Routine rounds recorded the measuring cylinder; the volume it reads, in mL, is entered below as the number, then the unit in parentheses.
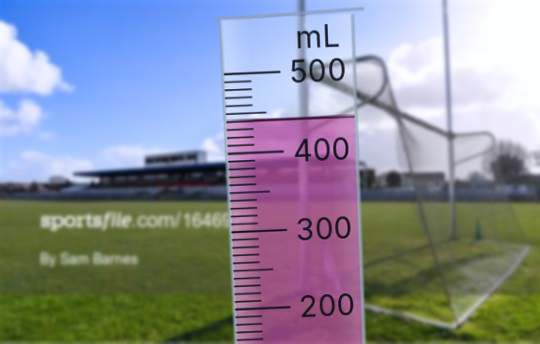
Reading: 440 (mL)
